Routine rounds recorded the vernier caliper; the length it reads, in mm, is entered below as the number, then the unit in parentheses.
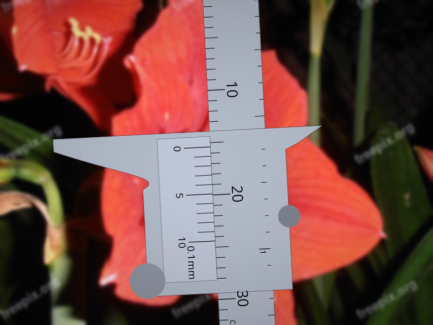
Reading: 15.4 (mm)
